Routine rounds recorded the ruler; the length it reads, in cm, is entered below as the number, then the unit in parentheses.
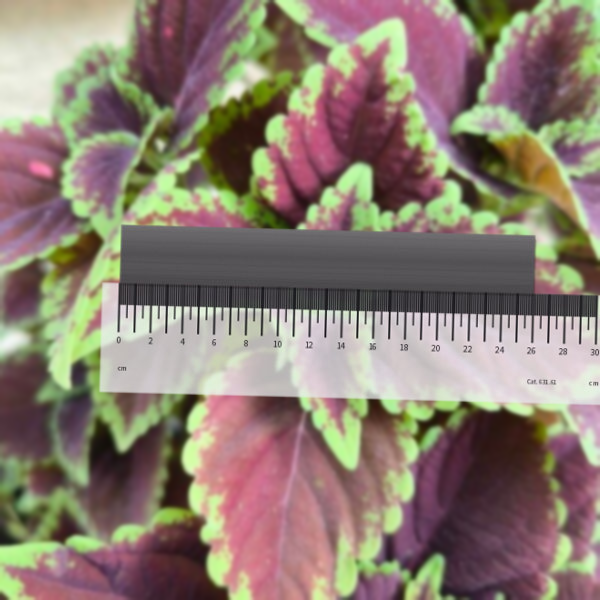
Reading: 26 (cm)
